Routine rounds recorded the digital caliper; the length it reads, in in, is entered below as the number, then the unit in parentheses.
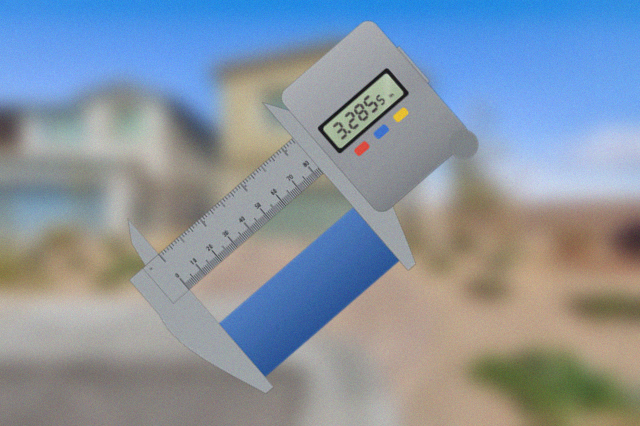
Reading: 3.2855 (in)
